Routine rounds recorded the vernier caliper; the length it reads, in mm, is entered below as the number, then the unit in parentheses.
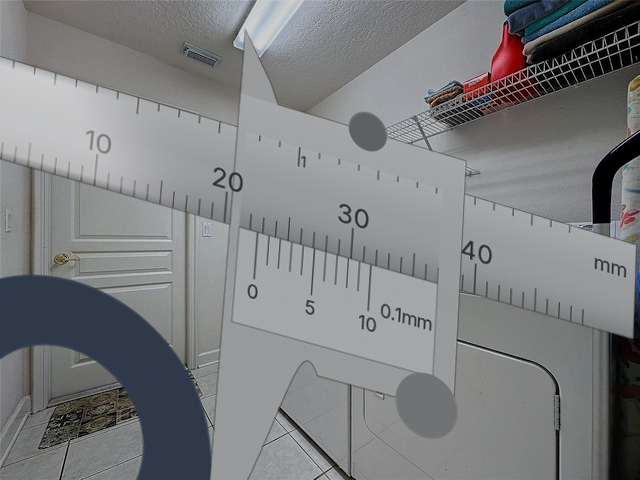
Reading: 22.6 (mm)
